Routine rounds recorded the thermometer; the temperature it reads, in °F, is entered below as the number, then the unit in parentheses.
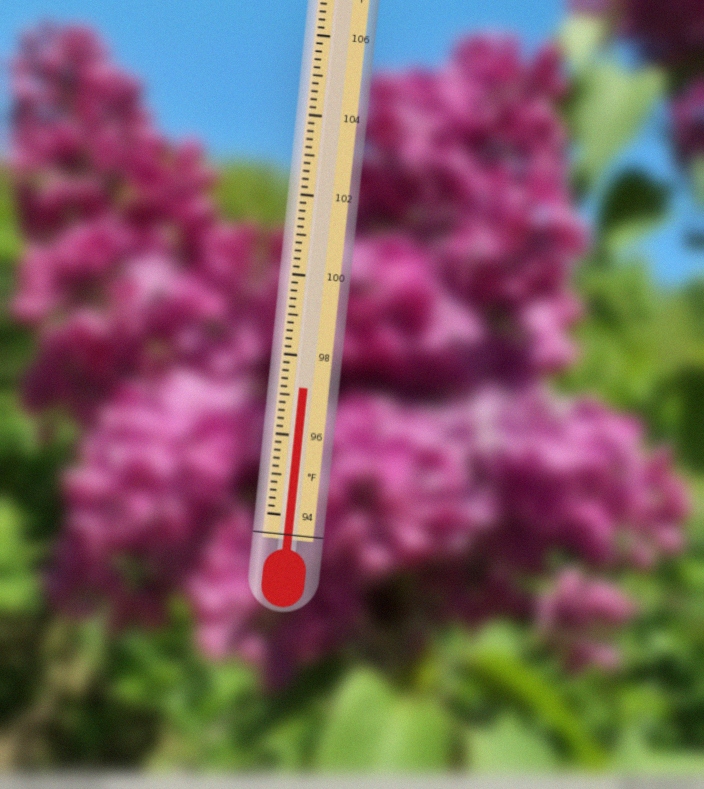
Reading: 97.2 (°F)
